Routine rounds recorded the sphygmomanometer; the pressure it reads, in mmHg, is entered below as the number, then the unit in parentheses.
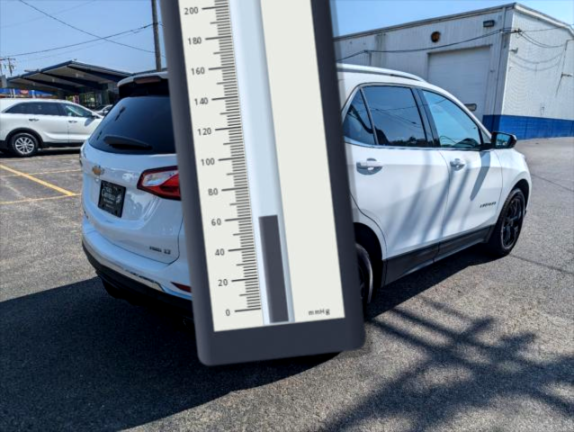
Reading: 60 (mmHg)
